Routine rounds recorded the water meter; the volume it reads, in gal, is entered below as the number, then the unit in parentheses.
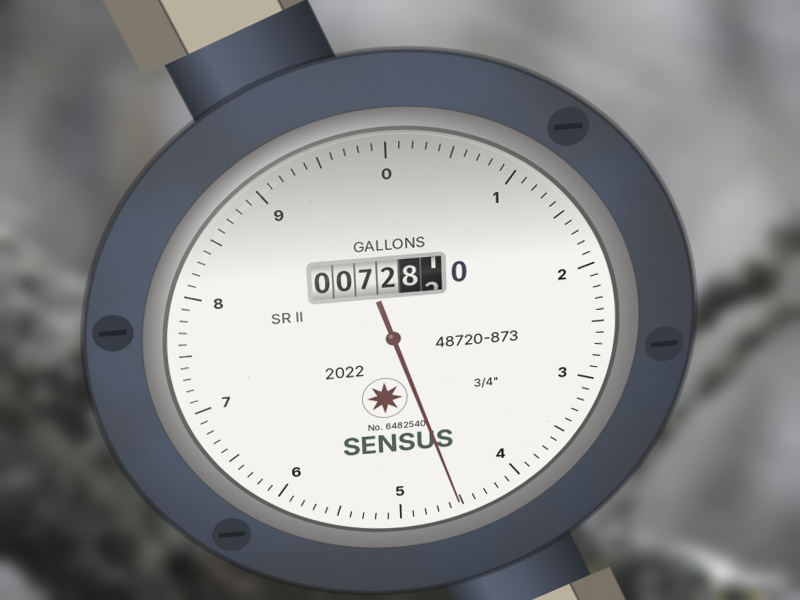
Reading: 72814.5 (gal)
